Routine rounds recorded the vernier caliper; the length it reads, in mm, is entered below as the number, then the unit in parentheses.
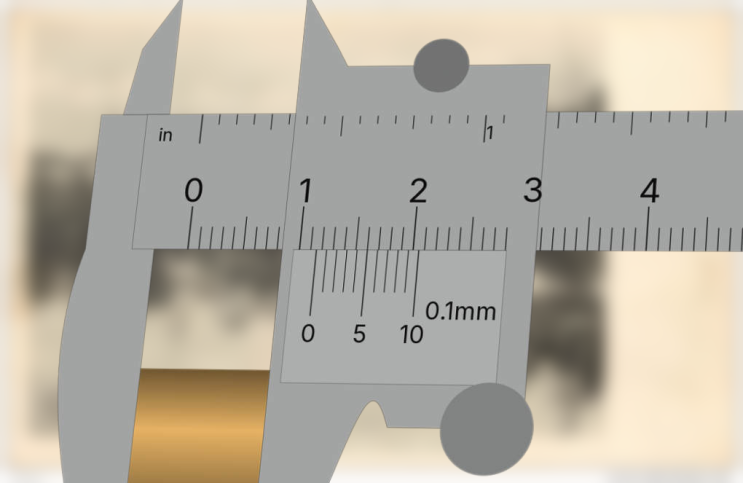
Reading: 11.5 (mm)
